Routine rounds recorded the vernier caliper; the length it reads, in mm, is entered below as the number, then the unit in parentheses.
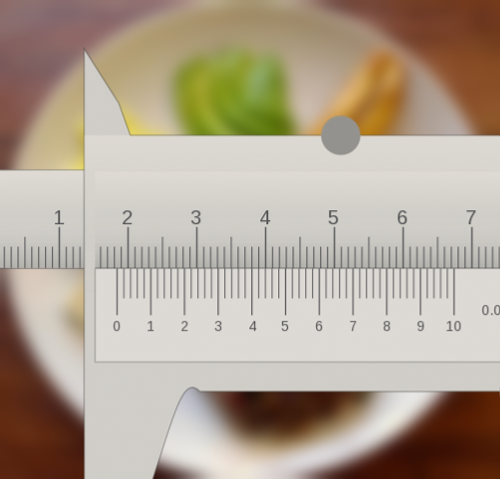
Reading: 18.4 (mm)
